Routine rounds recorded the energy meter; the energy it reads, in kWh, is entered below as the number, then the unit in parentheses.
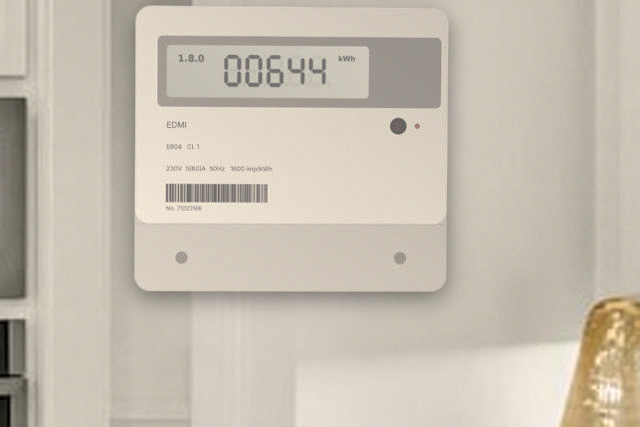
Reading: 644 (kWh)
